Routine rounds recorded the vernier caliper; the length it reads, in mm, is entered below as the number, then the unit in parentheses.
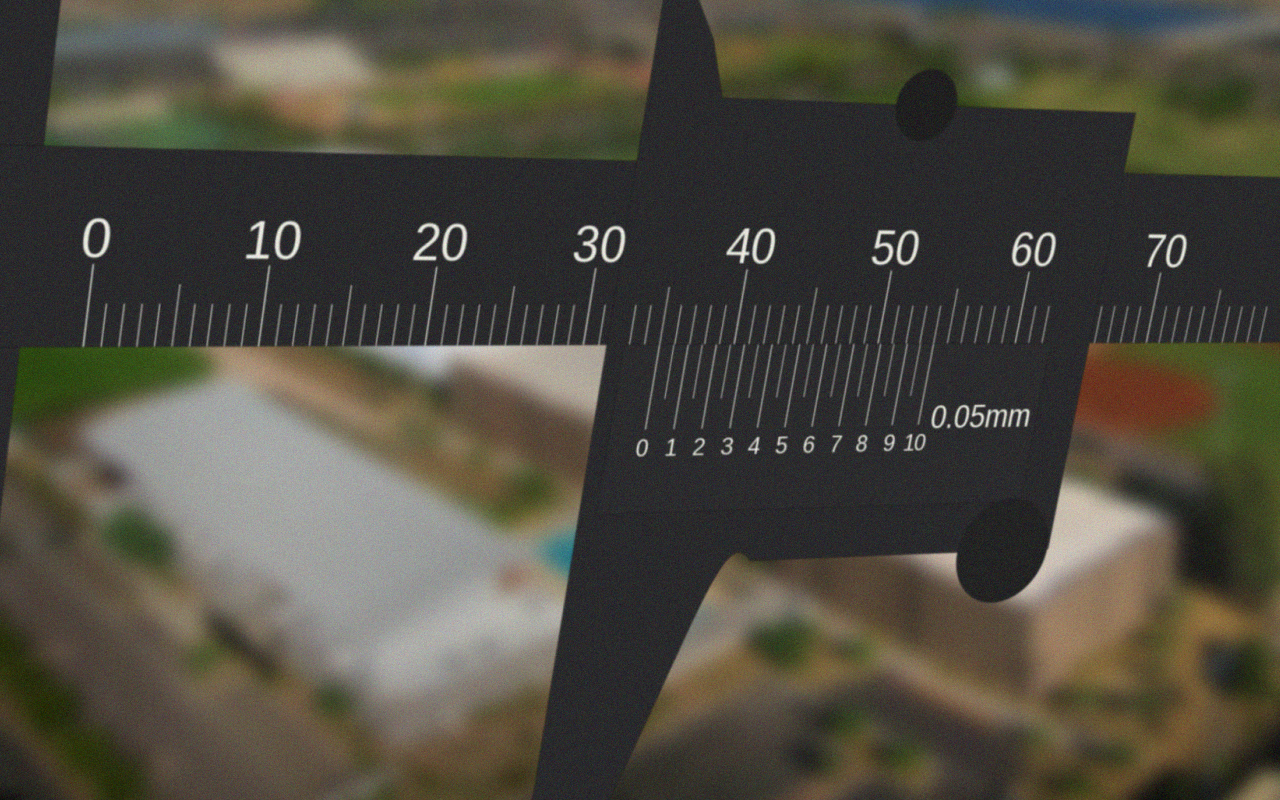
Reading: 35.0 (mm)
